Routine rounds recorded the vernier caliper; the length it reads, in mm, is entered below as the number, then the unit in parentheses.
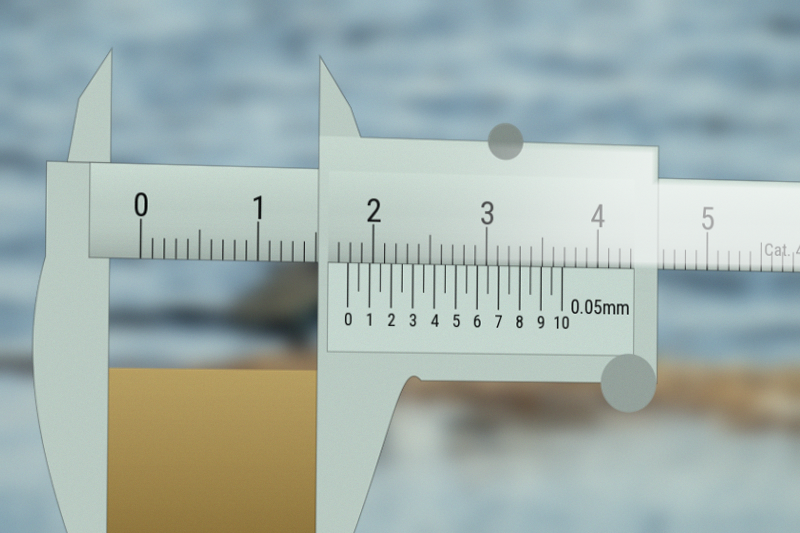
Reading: 17.8 (mm)
